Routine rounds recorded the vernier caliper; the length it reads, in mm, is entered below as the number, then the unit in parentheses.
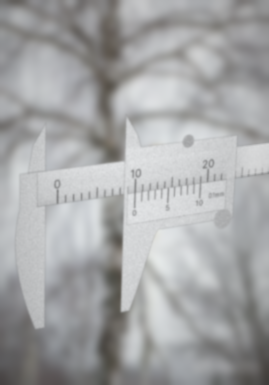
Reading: 10.0 (mm)
